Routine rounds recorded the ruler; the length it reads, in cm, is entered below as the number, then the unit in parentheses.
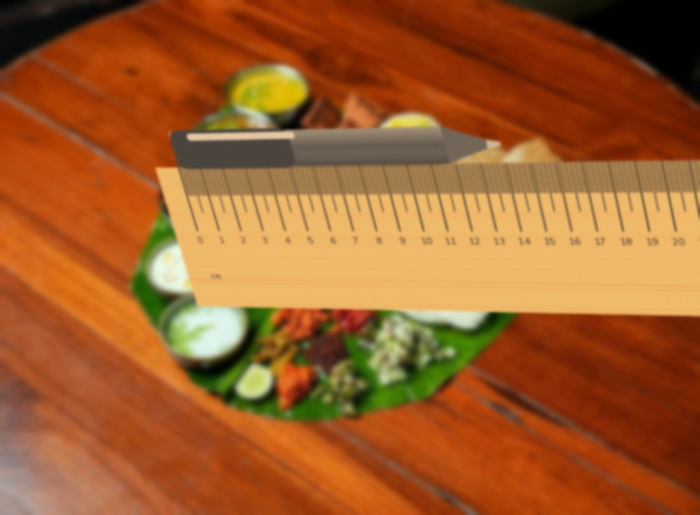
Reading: 14 (cm)
